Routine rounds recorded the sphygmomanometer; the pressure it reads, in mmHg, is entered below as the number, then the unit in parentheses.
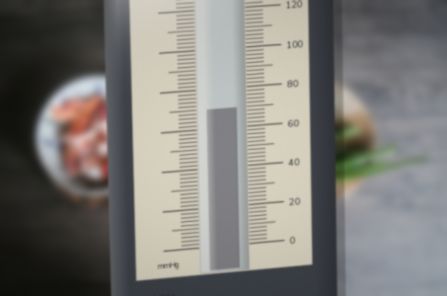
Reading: 70 (mmHg)
